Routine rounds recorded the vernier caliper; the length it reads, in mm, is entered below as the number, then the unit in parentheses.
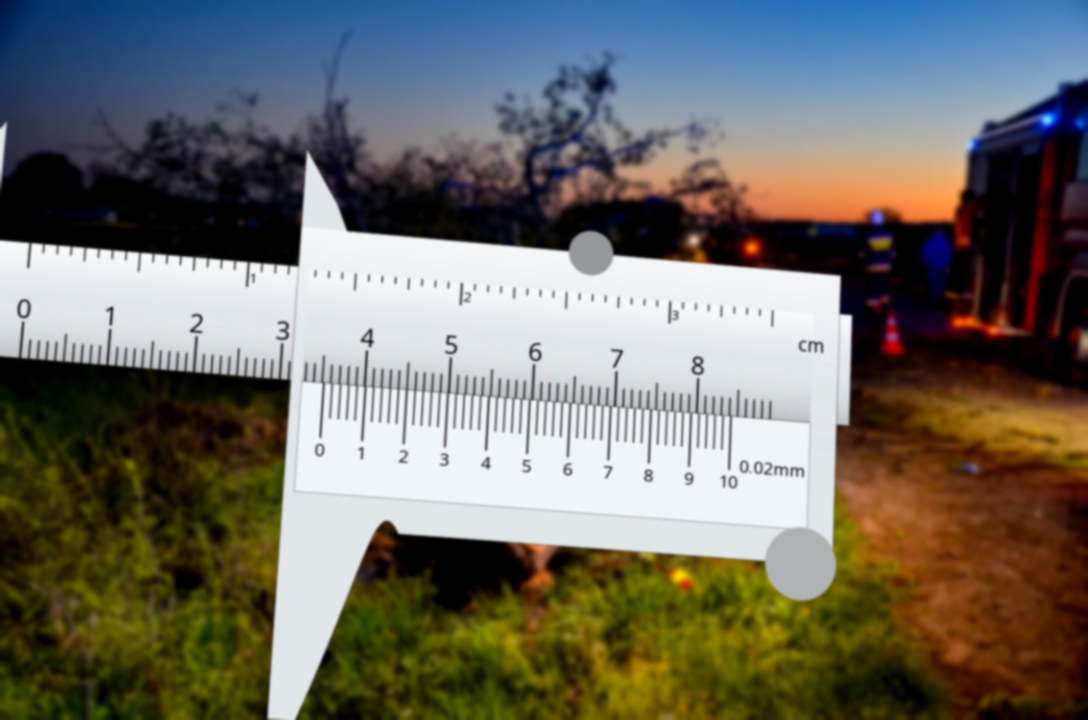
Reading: 35.2 (mm)
